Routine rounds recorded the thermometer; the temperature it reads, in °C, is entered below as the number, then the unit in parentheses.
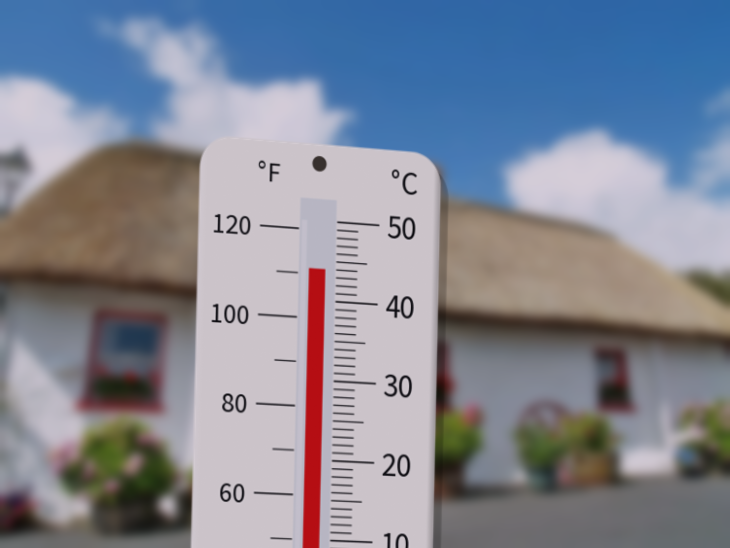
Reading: 44 (°C)
